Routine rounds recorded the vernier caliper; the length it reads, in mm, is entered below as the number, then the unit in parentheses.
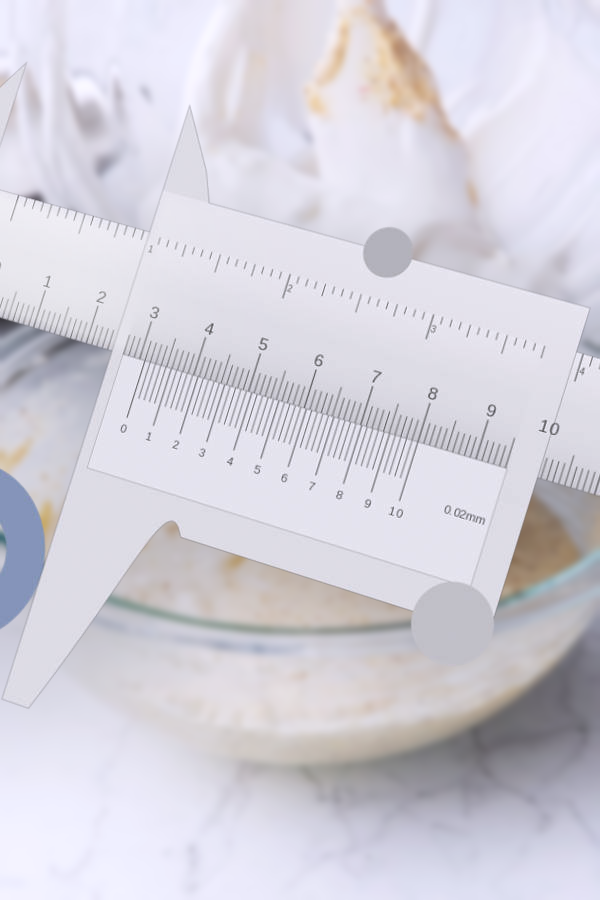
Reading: 31.0 (mm)
